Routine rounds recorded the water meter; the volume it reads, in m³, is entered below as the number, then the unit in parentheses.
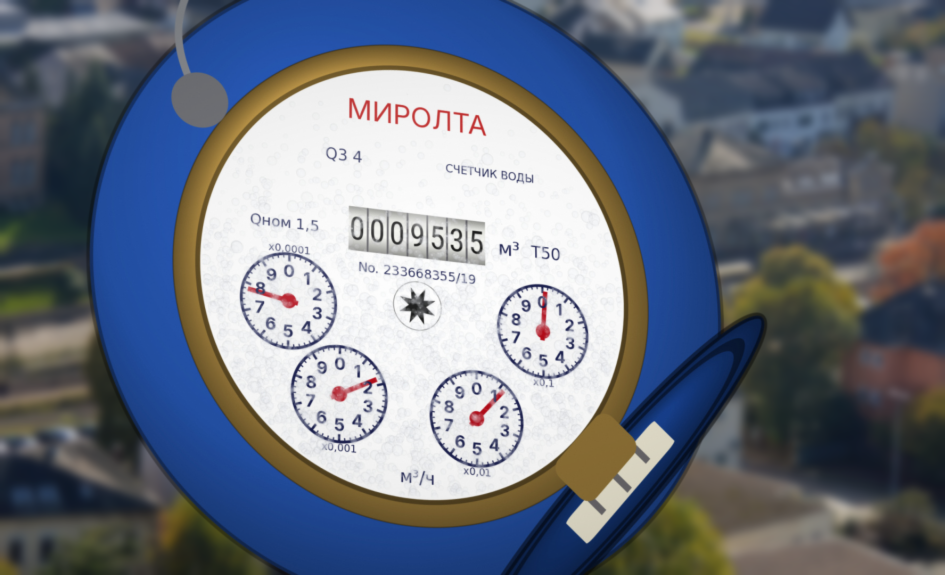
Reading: 9535.0117 (m³)
